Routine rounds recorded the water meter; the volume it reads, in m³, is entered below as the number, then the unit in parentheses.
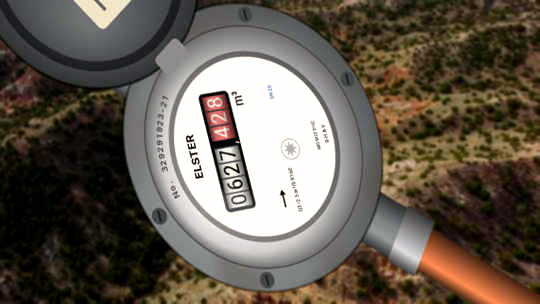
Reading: 627.428 (m³)
